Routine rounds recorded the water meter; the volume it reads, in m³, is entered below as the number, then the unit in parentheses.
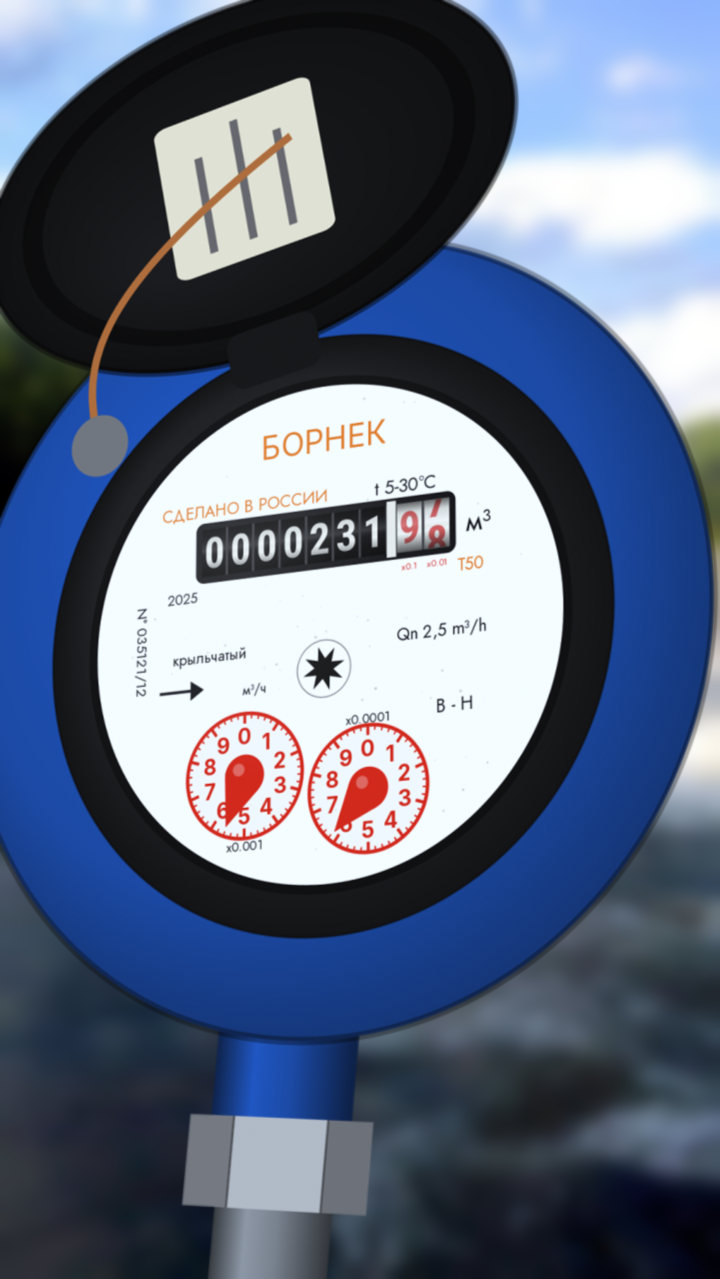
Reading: 231.9756 (m³)
